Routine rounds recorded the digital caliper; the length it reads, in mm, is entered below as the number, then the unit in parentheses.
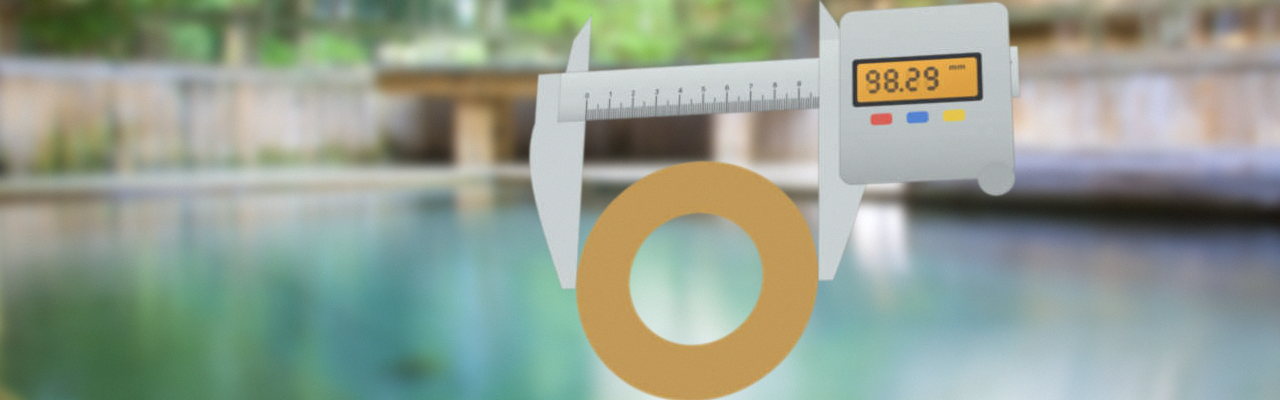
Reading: 98.29 (mm)
